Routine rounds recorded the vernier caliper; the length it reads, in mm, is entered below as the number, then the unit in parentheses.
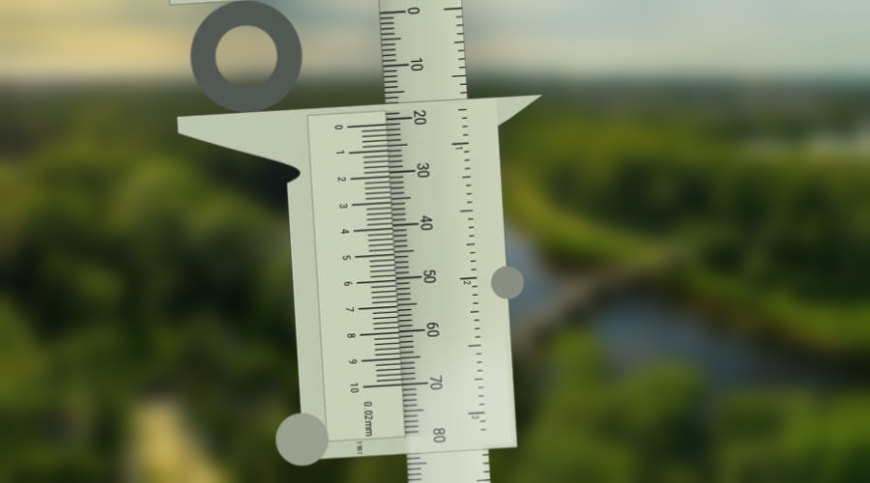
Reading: 21.0 (mm)
